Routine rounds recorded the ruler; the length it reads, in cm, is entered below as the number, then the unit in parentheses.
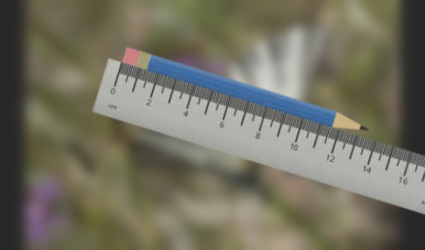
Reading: 13.5 (cm)
